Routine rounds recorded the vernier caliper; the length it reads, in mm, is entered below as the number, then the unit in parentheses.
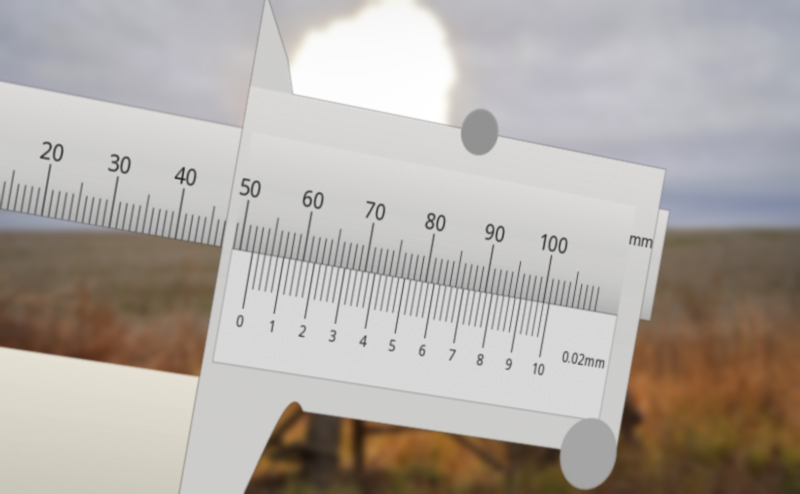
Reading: 52.0 (mm)
